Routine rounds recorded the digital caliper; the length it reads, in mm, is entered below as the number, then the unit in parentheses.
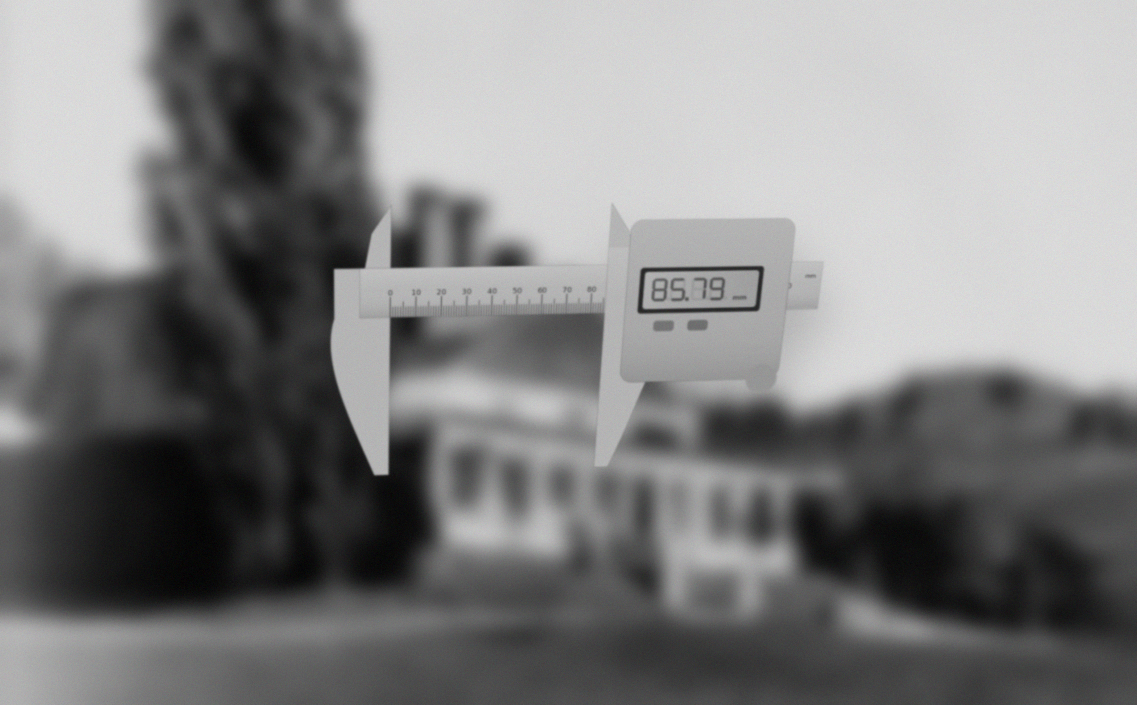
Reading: 85.79 (mm)
